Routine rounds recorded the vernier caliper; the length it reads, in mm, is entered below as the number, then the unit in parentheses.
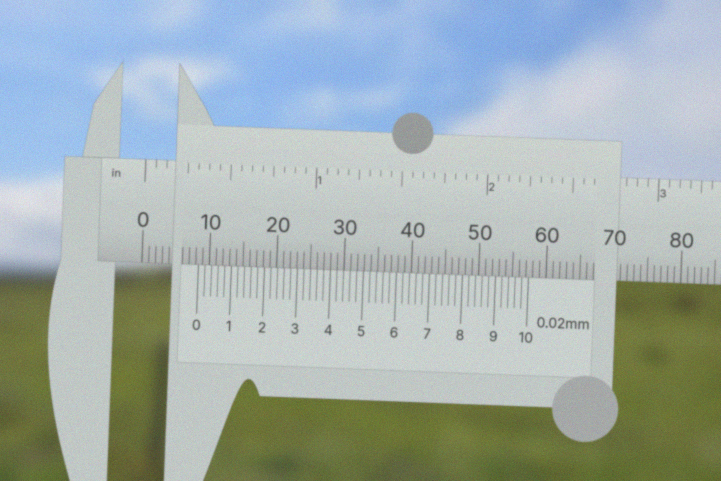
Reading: 8.4 (mm)
